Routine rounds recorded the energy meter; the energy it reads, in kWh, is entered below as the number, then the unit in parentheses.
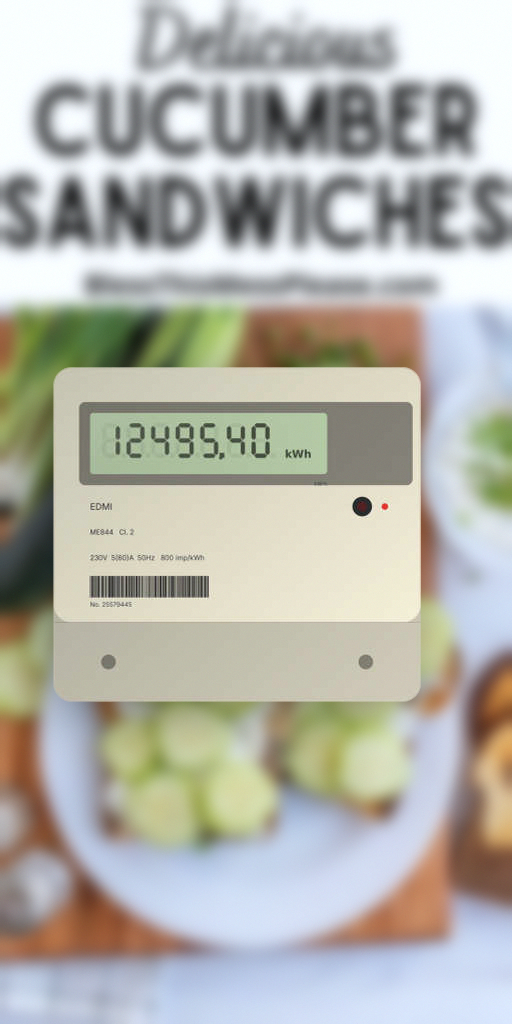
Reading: 12495.40 (kWh)
